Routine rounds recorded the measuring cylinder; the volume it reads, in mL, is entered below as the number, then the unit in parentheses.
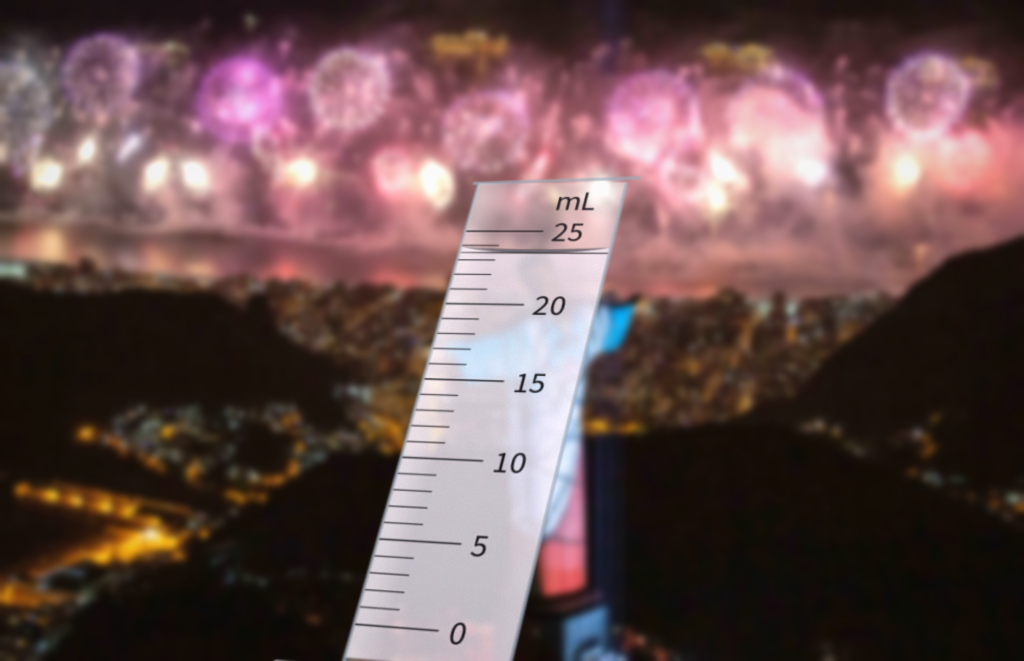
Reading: 23.5 (mL)
